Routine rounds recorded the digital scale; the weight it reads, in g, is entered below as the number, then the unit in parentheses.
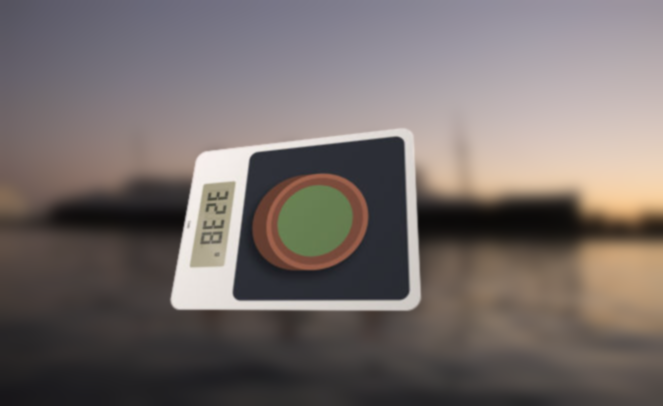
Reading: 3238 (g)
